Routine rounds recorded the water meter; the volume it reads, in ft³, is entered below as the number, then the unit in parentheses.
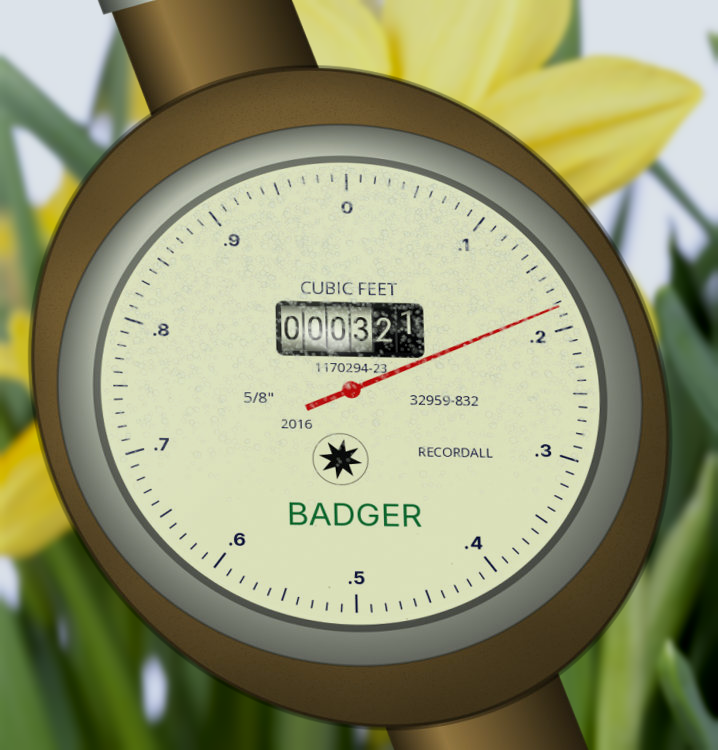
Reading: 321.18 (ft³)
